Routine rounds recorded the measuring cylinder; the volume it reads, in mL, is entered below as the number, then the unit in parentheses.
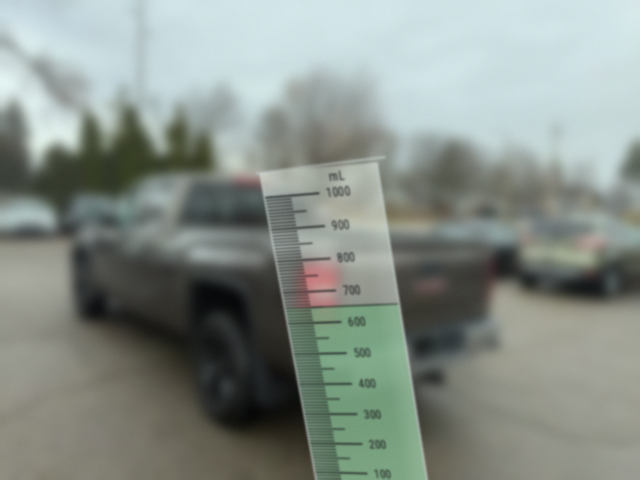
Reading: 650 (mL)
